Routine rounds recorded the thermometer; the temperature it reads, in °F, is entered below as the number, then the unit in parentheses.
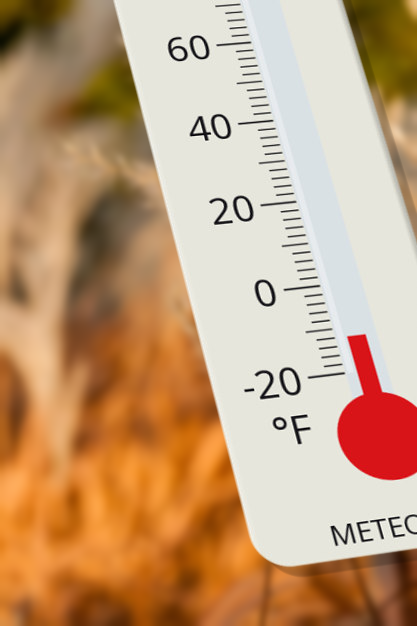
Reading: -12 (°F)
